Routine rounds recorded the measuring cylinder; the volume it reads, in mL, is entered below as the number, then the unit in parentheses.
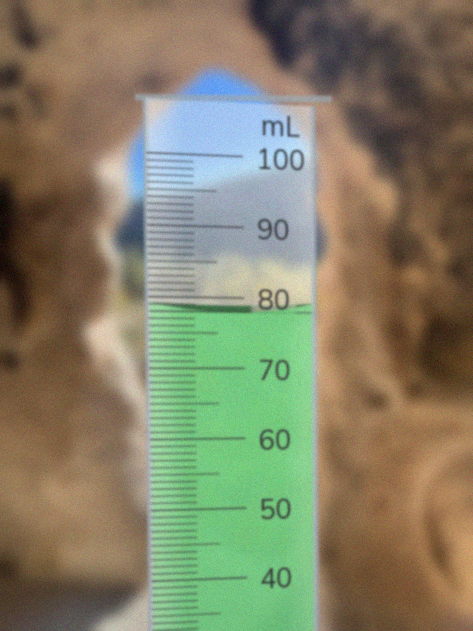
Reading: 78 (mL)
